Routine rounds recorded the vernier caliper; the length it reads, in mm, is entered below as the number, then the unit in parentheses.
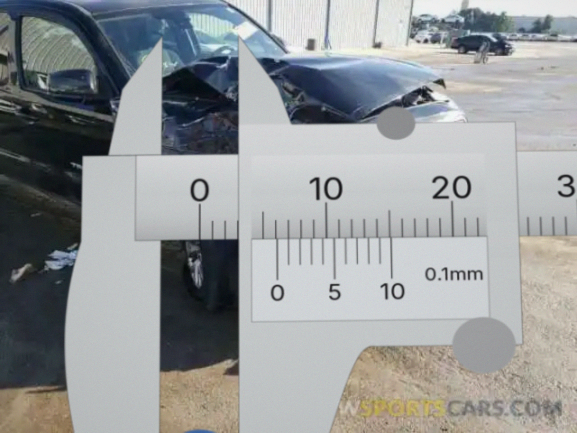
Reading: 6.1 (mm)
